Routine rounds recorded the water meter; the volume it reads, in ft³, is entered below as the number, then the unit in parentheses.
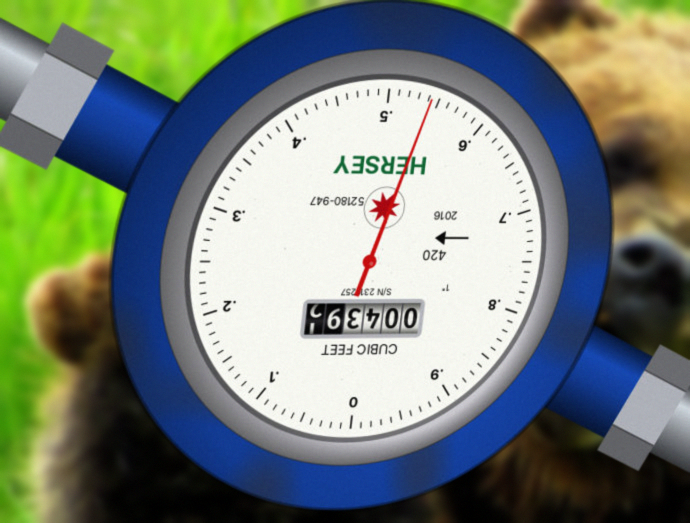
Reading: 4391.54 (ft³)
